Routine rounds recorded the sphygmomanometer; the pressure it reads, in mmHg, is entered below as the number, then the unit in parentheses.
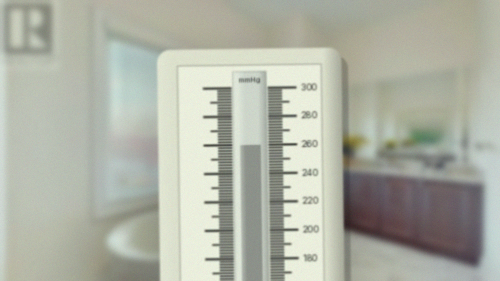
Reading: 260 (mmHg)
